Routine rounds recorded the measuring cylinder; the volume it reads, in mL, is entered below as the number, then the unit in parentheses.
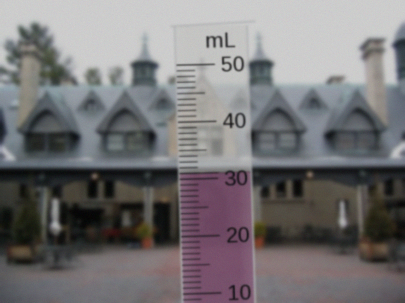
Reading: 31 (mL)
